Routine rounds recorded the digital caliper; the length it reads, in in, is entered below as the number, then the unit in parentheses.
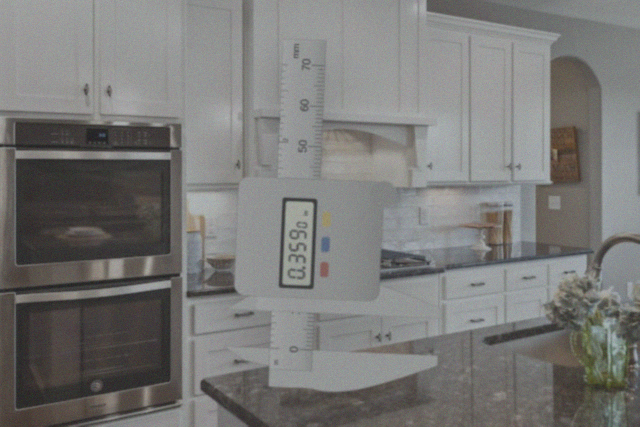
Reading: 0.3590 (in)
